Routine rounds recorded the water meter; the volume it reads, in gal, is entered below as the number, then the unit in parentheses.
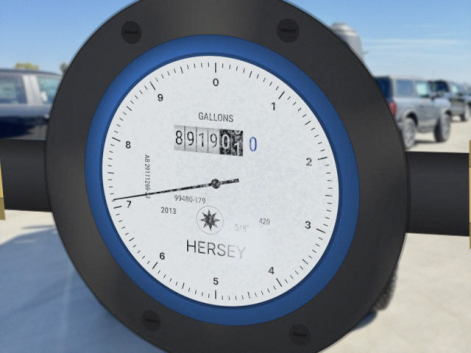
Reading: 8919007.1 (gal)
